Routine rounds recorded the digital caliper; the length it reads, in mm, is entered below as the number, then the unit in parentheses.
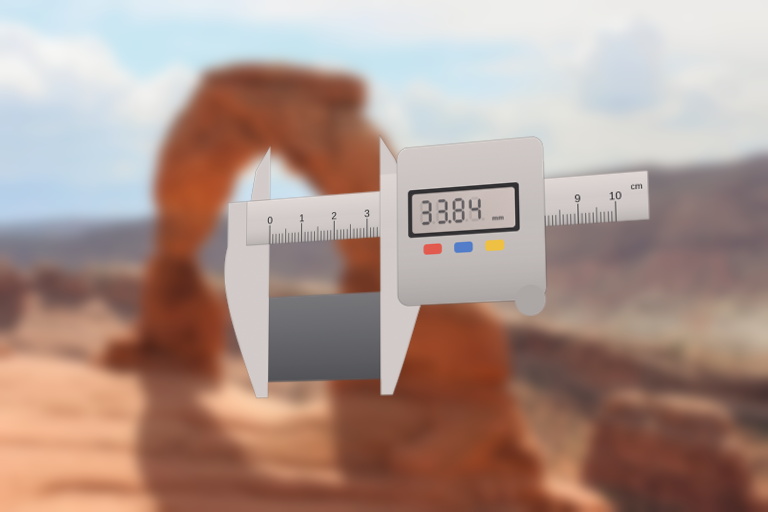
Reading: 33.84 (mm)
